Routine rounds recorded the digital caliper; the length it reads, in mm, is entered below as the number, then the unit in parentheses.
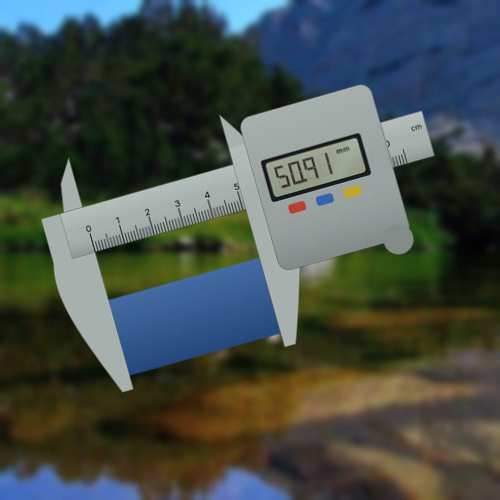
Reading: 50.91 (mm)
